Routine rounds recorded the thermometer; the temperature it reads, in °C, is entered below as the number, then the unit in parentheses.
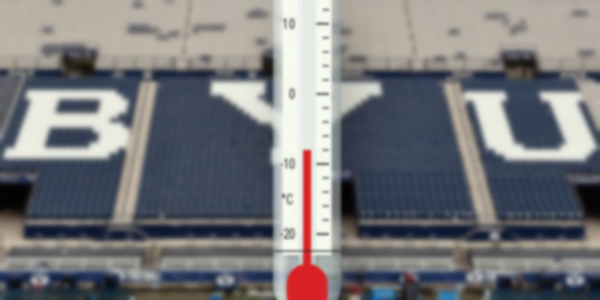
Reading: -8 (°C)
